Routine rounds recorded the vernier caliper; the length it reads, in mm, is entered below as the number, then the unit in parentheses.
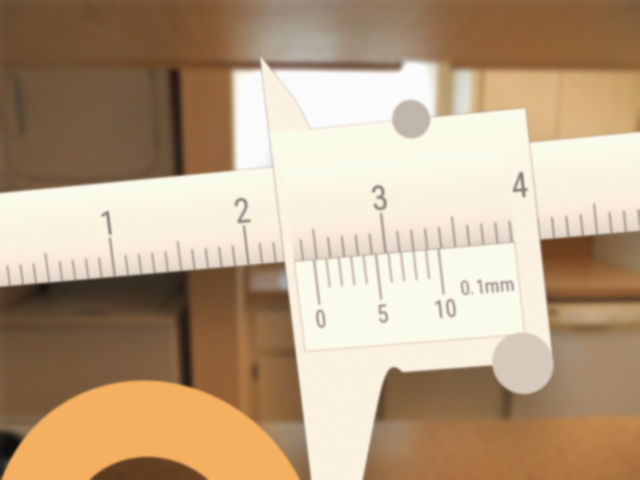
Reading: 24.8 (mm)
